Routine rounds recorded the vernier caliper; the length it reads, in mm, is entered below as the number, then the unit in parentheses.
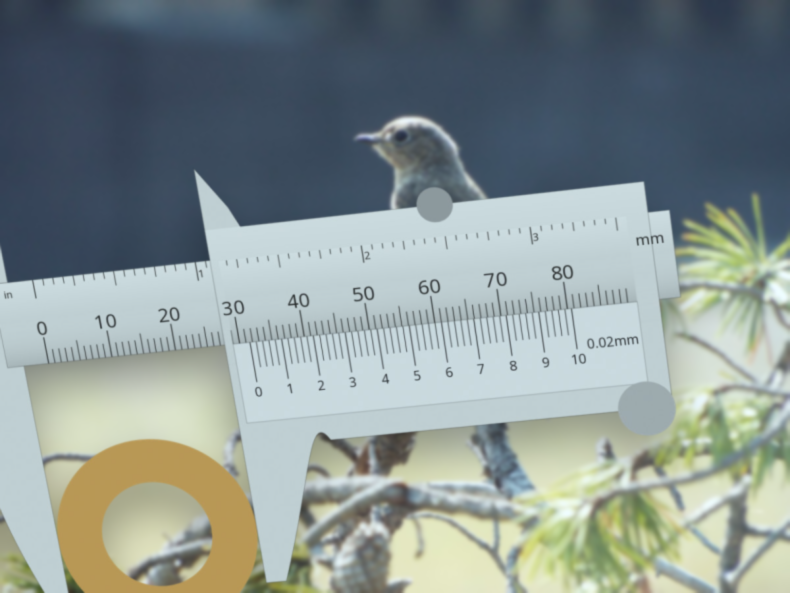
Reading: 31.6 (mm)
